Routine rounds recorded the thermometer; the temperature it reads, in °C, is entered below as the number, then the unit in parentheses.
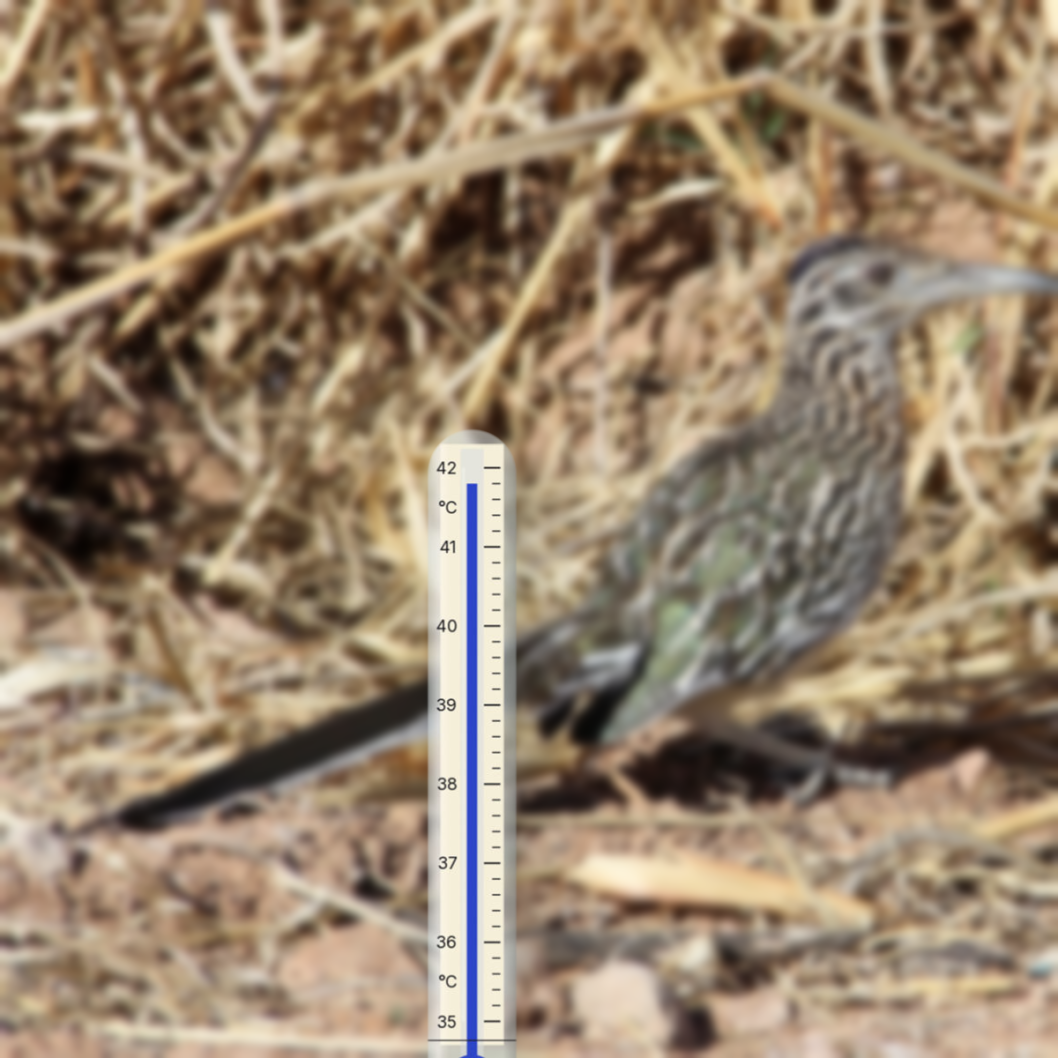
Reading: 41.8 (°C)
